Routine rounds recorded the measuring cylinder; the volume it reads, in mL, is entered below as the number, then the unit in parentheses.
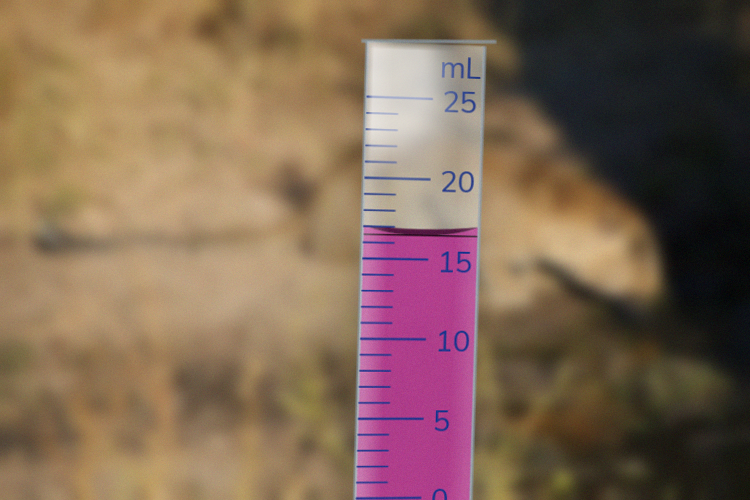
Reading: 16.5 (mL)
